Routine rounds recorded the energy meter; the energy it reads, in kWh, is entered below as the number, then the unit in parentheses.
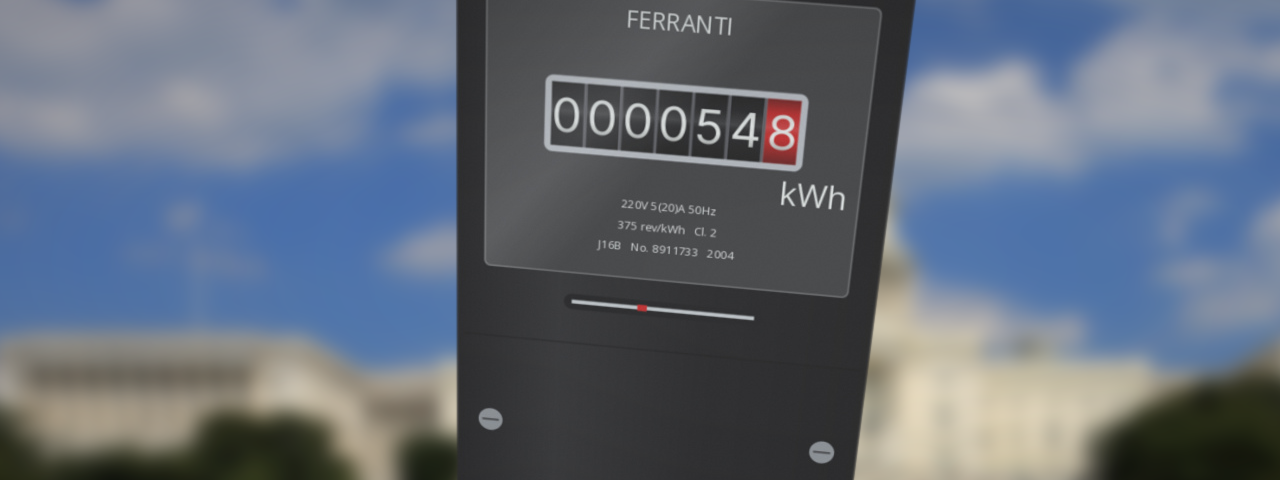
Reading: 54.8 (kWh)
